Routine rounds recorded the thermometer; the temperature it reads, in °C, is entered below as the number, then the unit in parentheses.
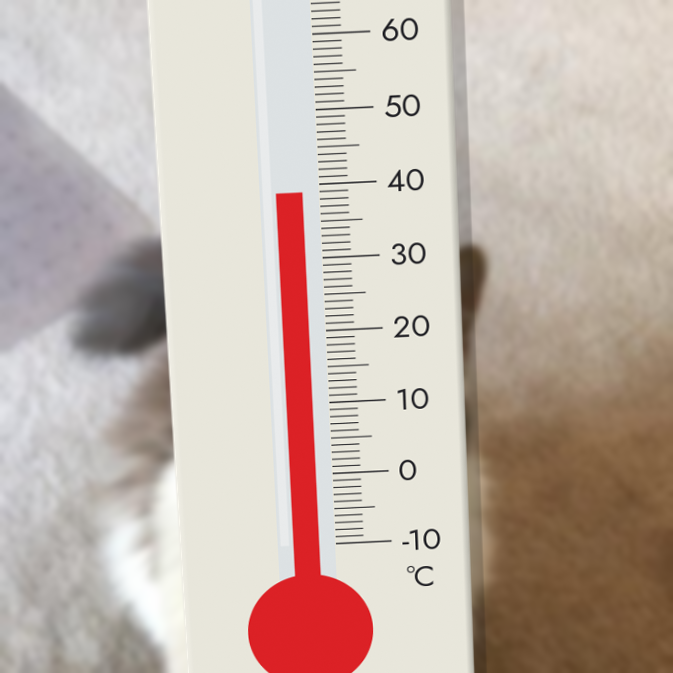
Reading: 39 (°C)
